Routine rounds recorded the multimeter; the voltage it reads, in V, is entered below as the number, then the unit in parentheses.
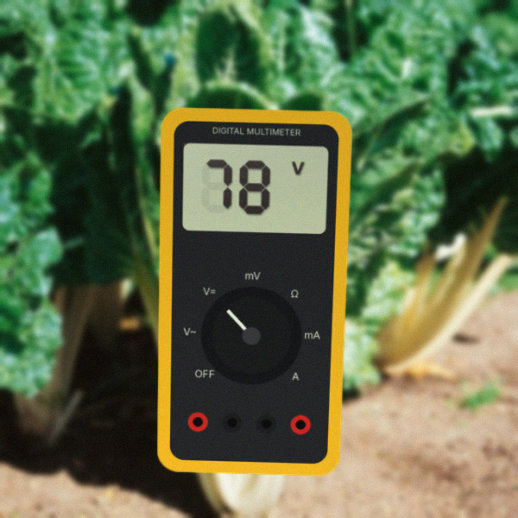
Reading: 78 (V)
